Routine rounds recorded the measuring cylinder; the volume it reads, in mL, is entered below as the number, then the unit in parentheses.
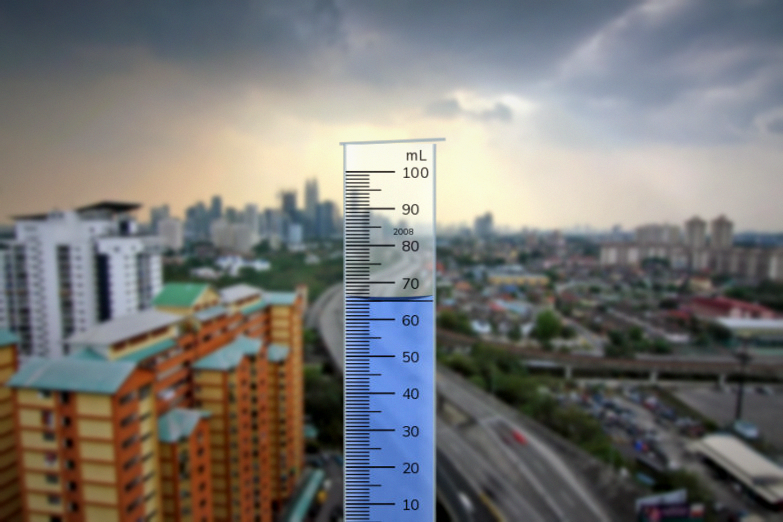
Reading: 65 (mL)
